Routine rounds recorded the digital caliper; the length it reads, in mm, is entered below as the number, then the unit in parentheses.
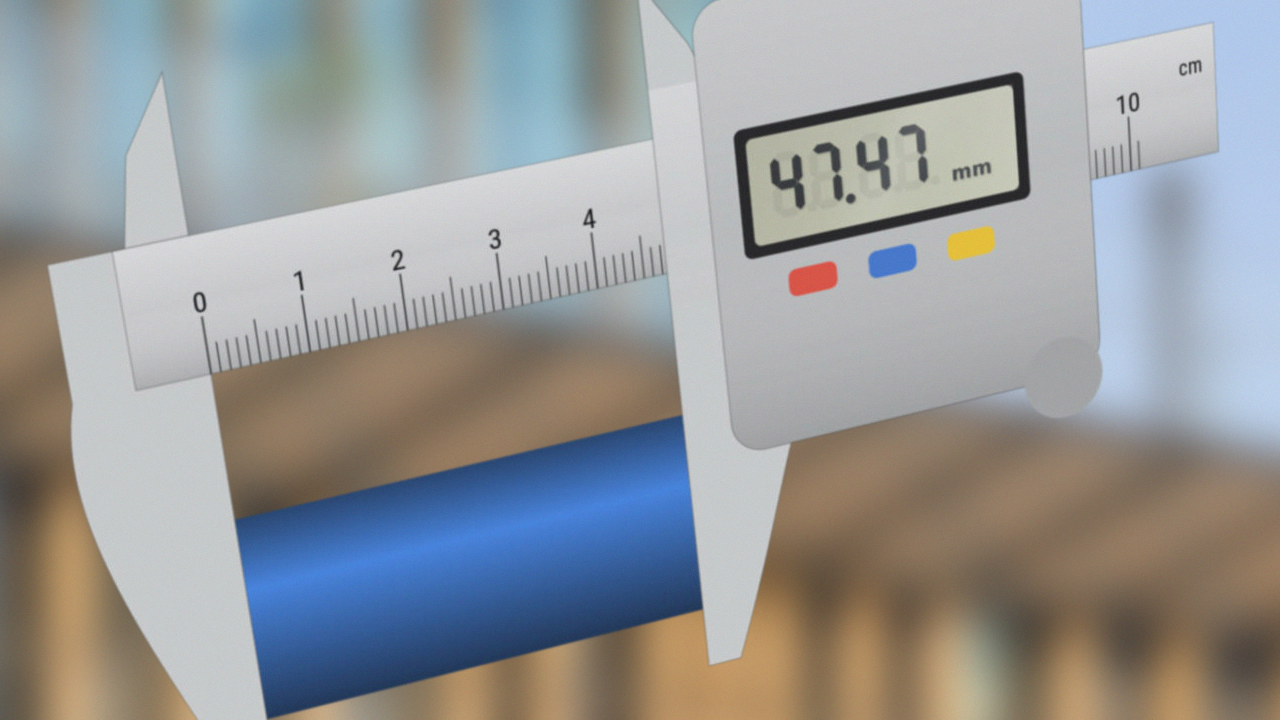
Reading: 47.47 (mm)
